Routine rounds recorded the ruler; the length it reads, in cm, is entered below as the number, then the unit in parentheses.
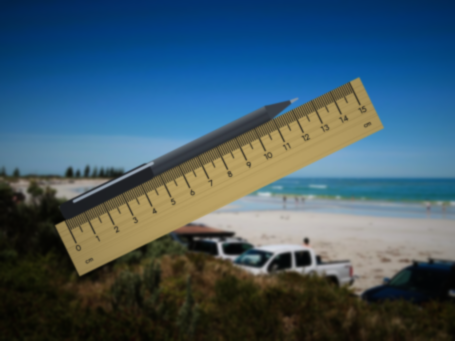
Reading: 12.5 (cm)
